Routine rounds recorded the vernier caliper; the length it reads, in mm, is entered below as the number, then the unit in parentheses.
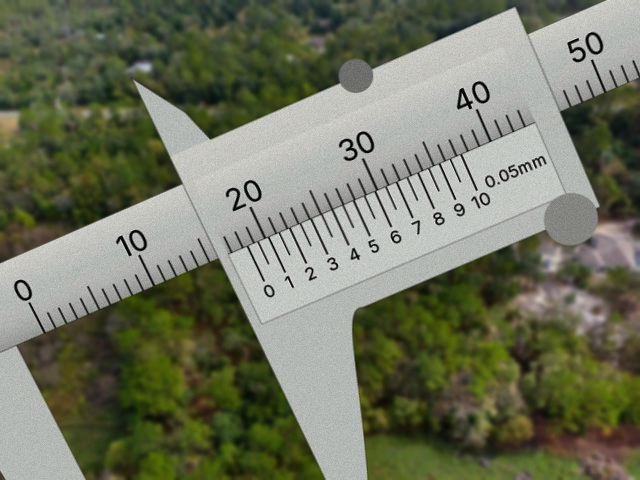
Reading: 18.4 (mm)
